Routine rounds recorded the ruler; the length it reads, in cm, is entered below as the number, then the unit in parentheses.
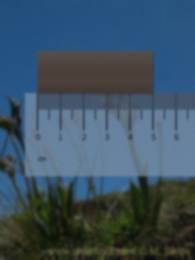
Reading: 5 (cm)
